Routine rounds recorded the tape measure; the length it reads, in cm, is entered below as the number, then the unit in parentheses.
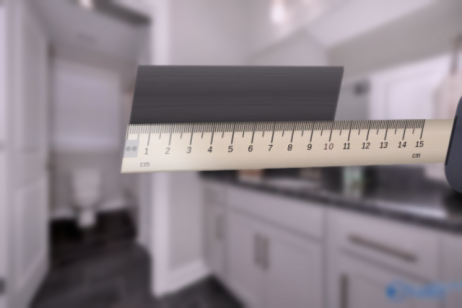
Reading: 10 (cm)
